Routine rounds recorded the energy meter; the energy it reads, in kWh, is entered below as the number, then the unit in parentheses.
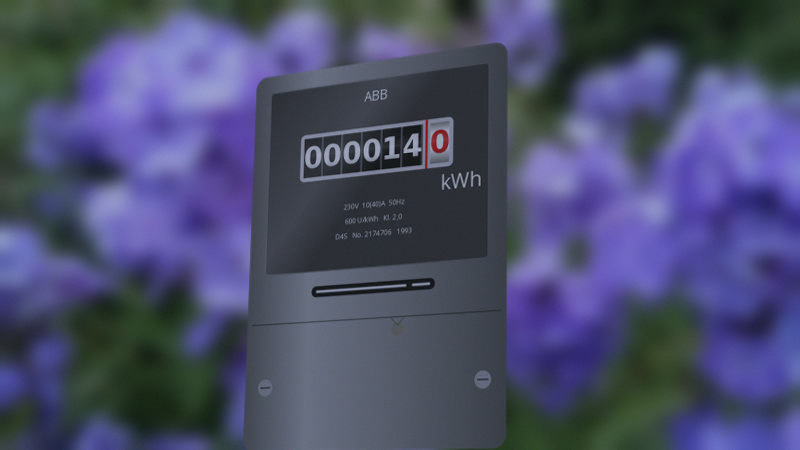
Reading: 14.0 (kWh)
